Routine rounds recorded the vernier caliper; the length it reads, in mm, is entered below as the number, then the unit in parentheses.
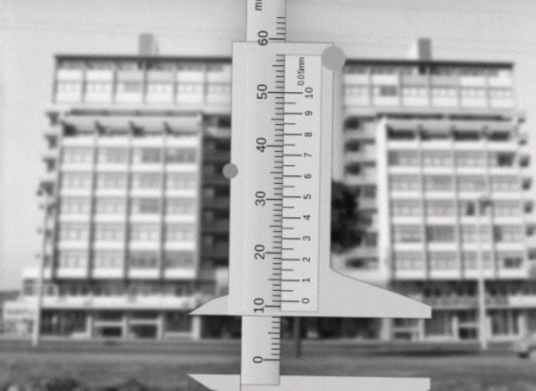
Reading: 11.0 (mm)
